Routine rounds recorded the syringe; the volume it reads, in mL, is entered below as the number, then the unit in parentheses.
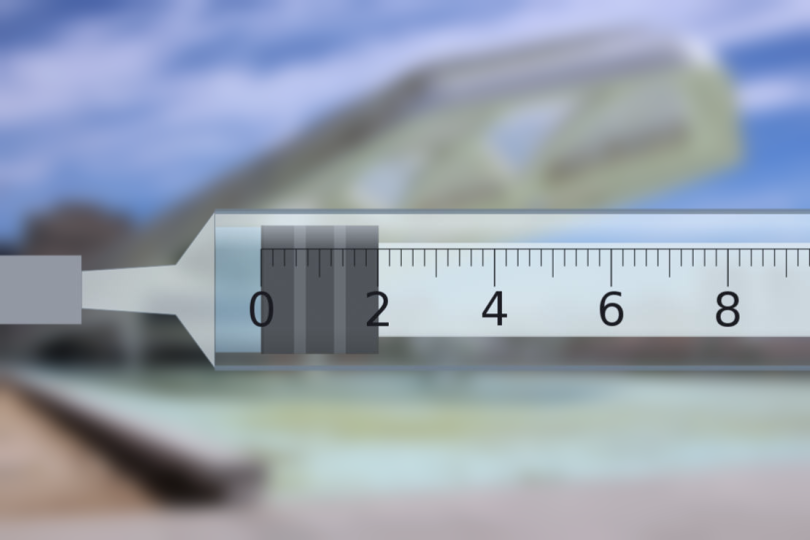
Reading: 0 (mL)
